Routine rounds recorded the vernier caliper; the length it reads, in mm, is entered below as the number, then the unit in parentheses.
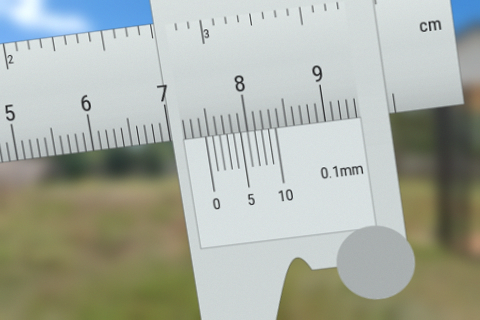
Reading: 74.6 (mm)
